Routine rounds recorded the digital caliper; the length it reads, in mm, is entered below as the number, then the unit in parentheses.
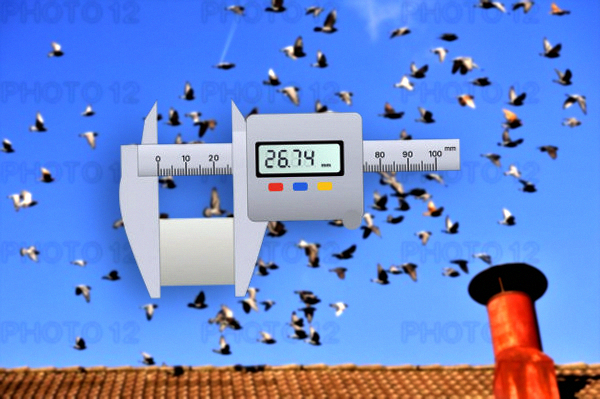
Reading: 26.74 (mm)
